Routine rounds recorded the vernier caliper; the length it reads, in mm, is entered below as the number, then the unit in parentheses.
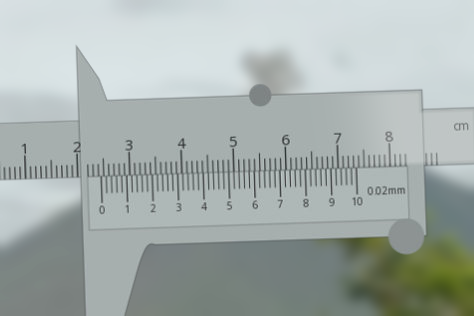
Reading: 24.5 (mm)
